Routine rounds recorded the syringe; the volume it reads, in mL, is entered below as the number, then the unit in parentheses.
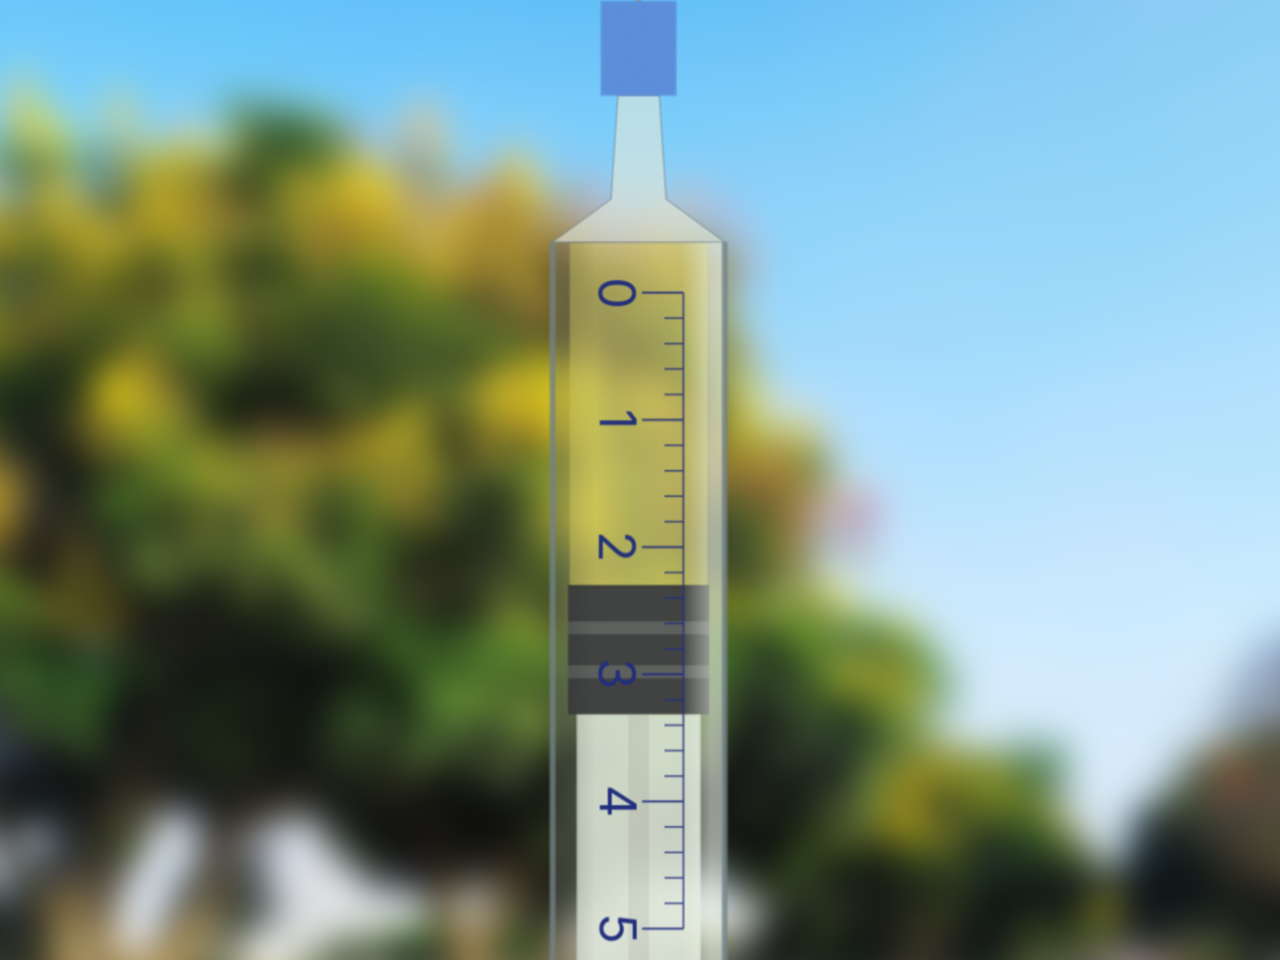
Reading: 2.3 (mL)
